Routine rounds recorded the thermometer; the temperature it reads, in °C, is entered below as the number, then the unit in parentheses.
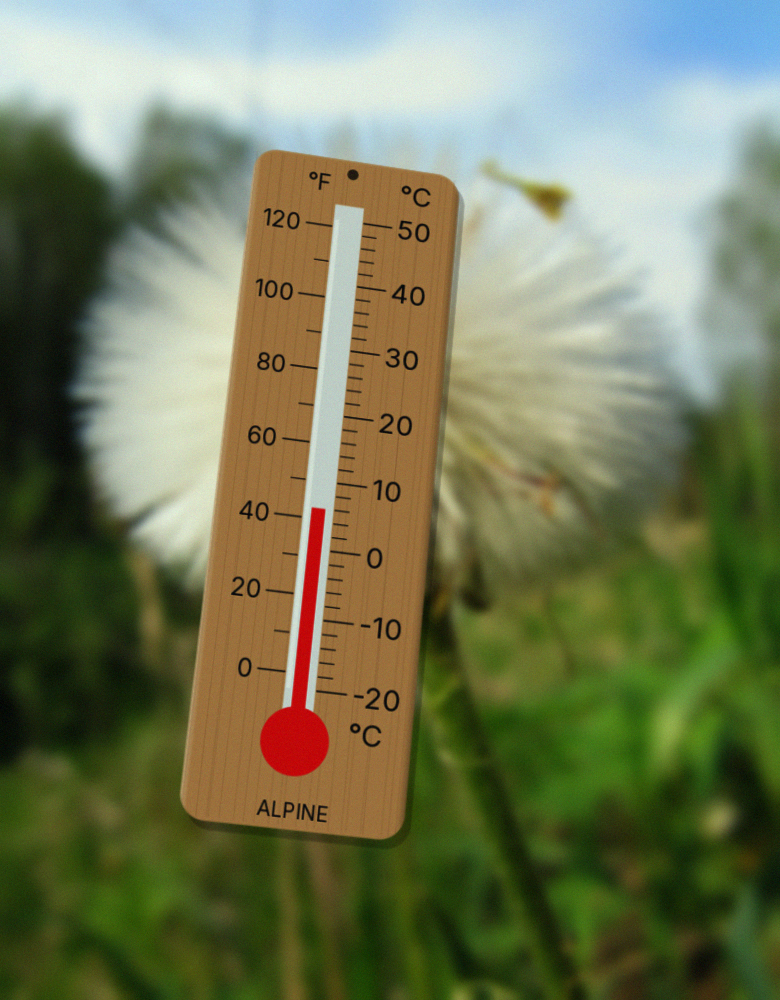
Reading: 6 (°C)
